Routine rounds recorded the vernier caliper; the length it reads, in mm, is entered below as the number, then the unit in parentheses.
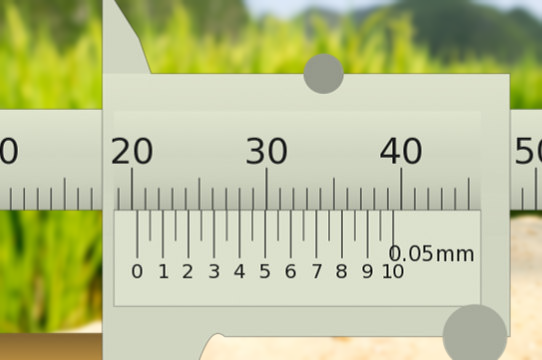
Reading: 20.4 (mm)
